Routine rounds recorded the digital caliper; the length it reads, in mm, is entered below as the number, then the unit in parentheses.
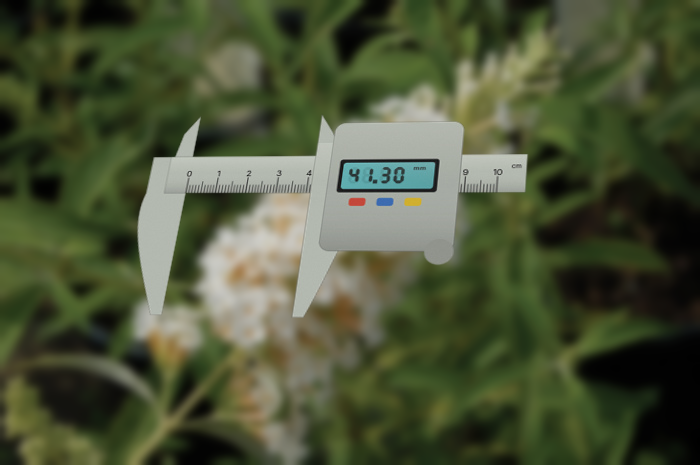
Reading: 41.30 (mm)
